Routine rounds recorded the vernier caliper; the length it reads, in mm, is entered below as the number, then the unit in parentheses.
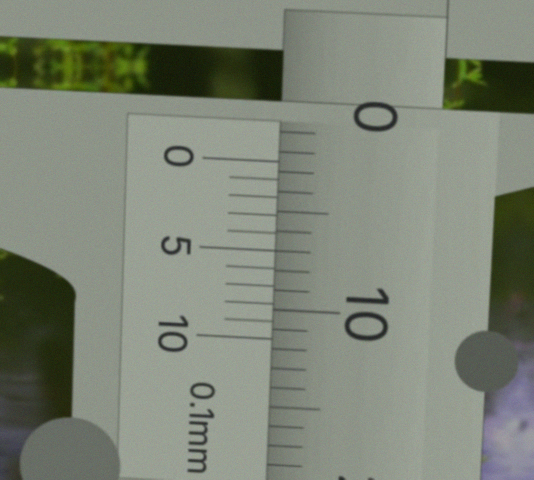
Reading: 2.5 (mm)
